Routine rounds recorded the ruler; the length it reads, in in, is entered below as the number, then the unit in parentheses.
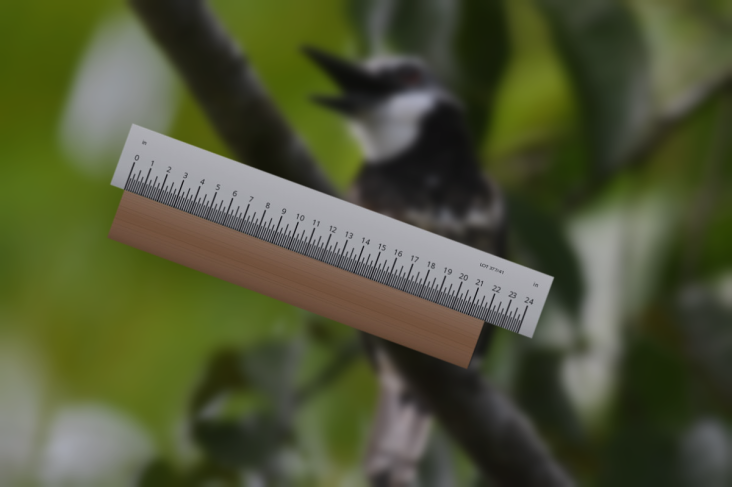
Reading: 22 (in)
